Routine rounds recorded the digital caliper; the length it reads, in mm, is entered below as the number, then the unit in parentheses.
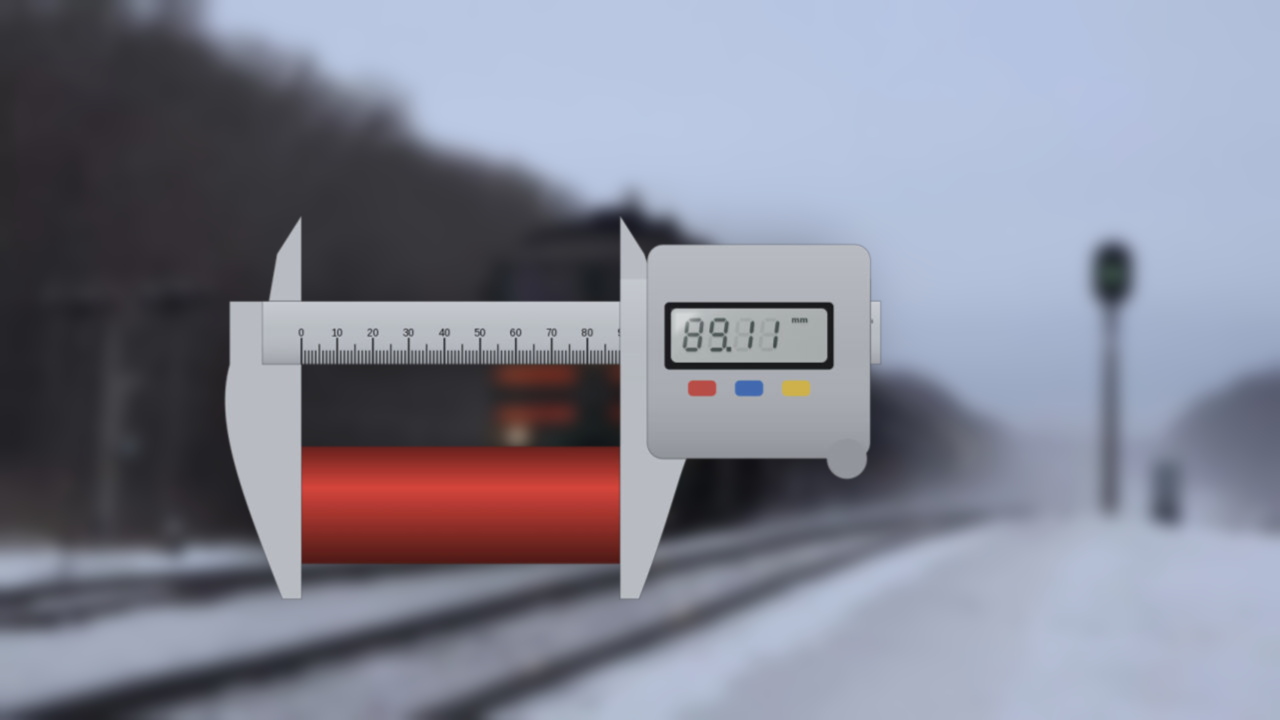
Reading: 89.11 (mm)
